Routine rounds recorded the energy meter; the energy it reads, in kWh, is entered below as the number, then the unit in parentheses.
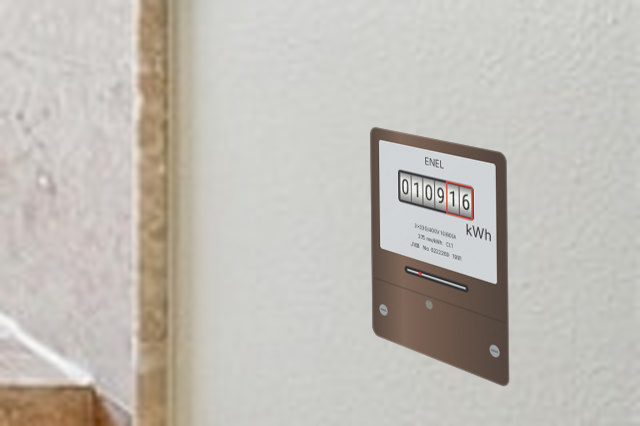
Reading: 109.16 (kWh)
